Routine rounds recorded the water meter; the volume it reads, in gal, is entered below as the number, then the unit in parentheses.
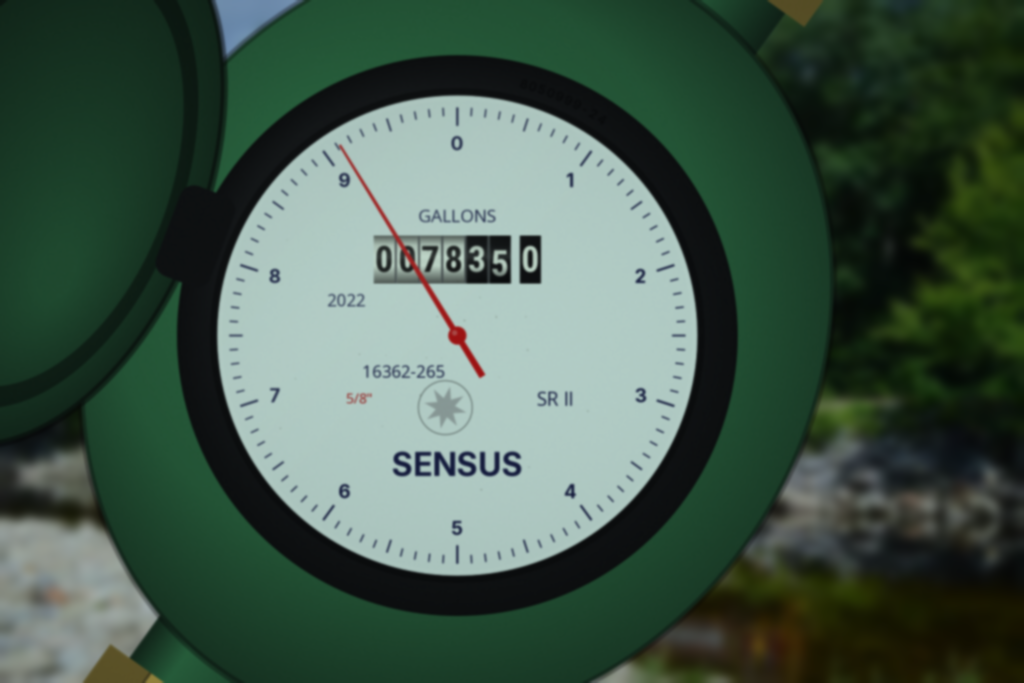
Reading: 78349.1 (gal)
